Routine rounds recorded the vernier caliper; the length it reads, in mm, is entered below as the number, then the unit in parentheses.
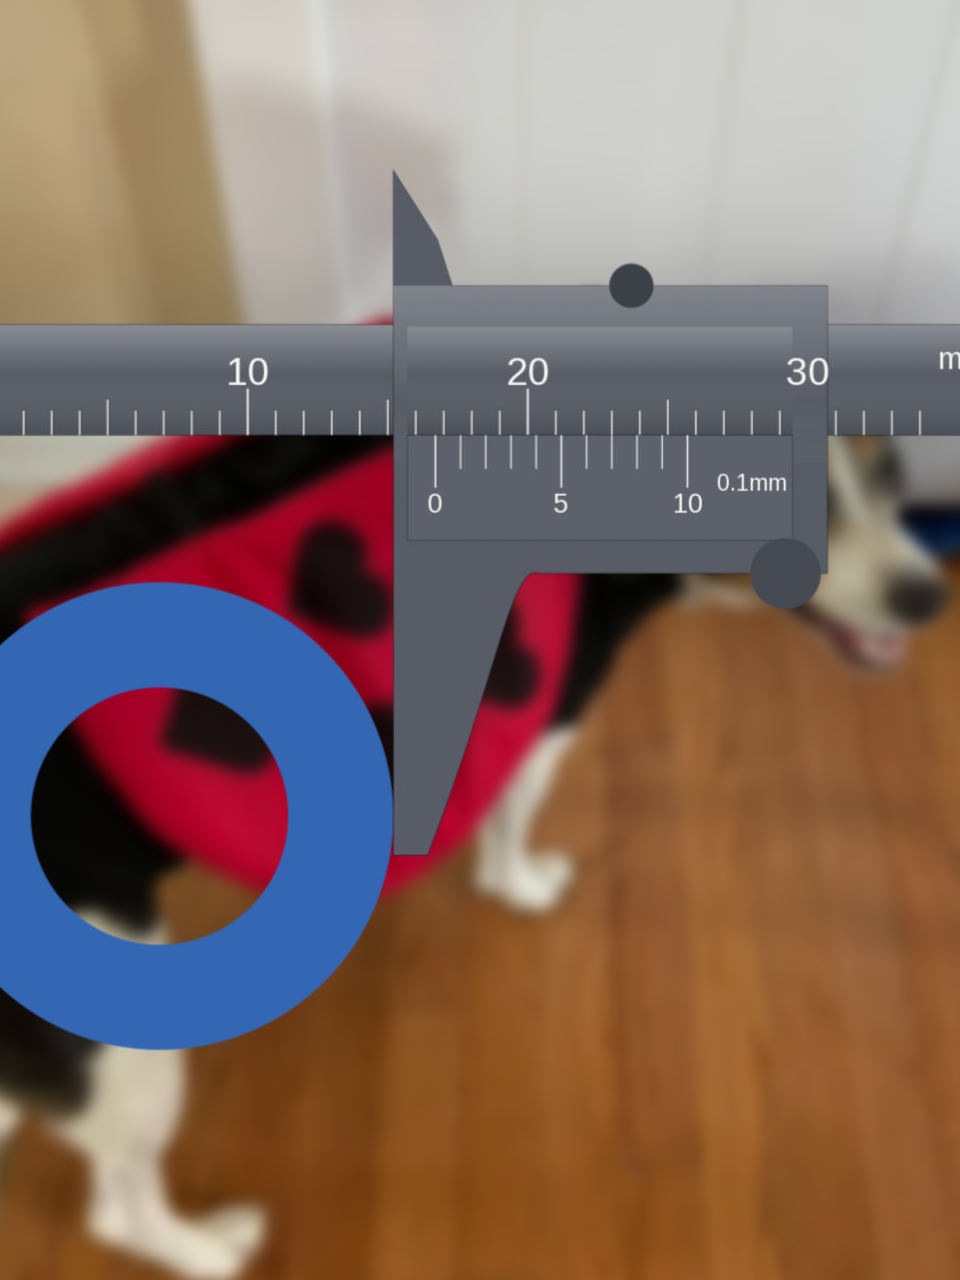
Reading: 16.7 (mm)
